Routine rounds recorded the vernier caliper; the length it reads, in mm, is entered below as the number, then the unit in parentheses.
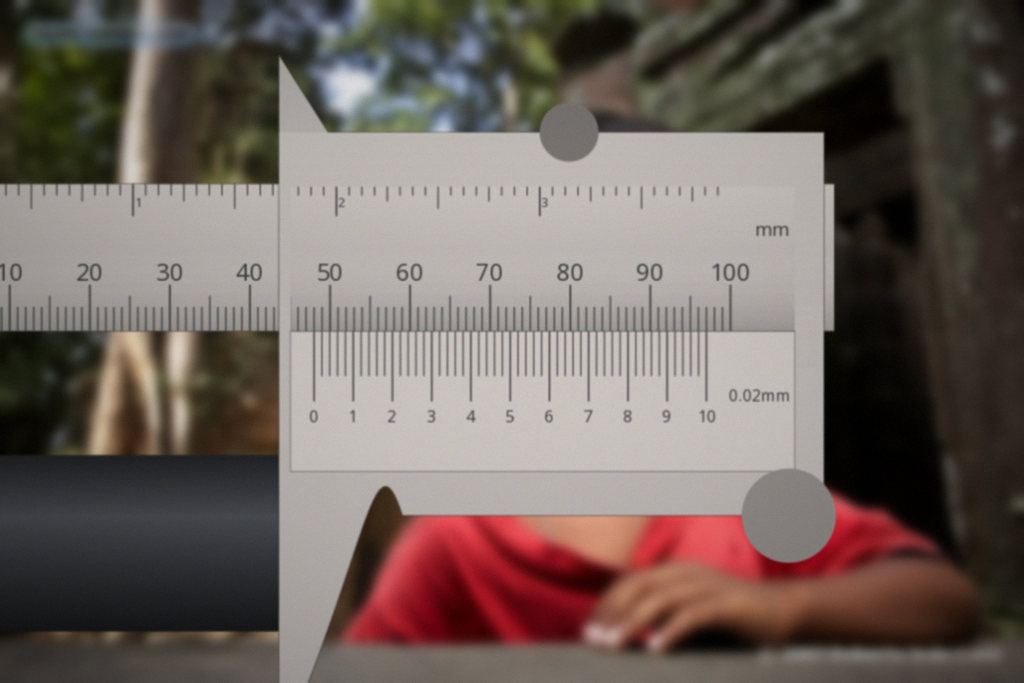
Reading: 48.0 (mm)
